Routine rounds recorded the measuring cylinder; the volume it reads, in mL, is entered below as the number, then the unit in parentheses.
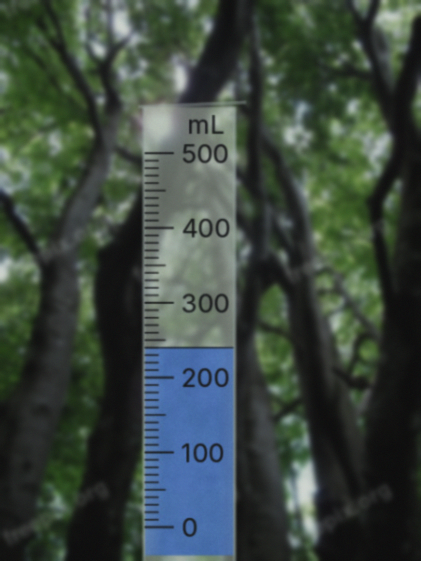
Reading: 240 (mL)
